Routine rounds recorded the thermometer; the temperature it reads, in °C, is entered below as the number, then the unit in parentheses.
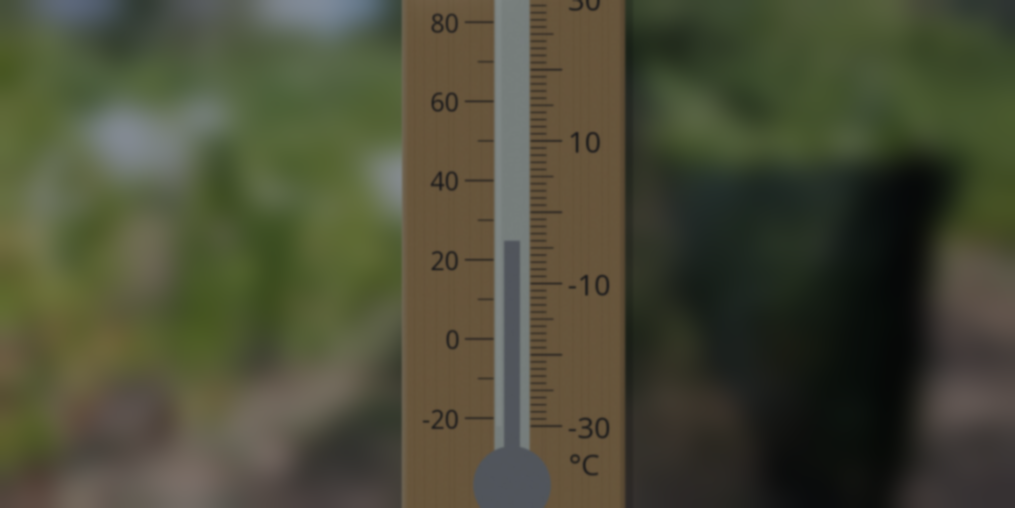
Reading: -4 (°C)
